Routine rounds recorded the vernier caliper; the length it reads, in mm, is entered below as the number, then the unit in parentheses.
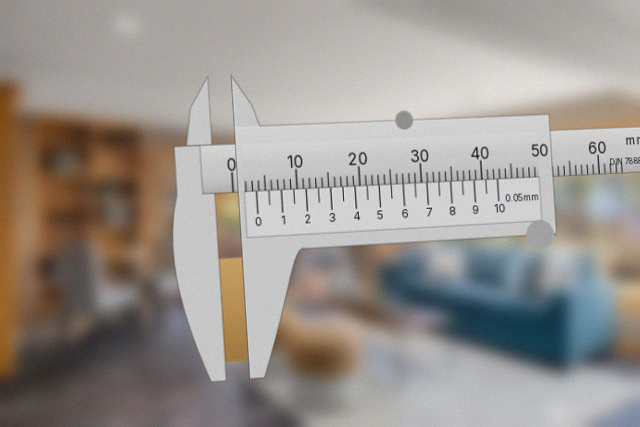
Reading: 3.6 (mm)
